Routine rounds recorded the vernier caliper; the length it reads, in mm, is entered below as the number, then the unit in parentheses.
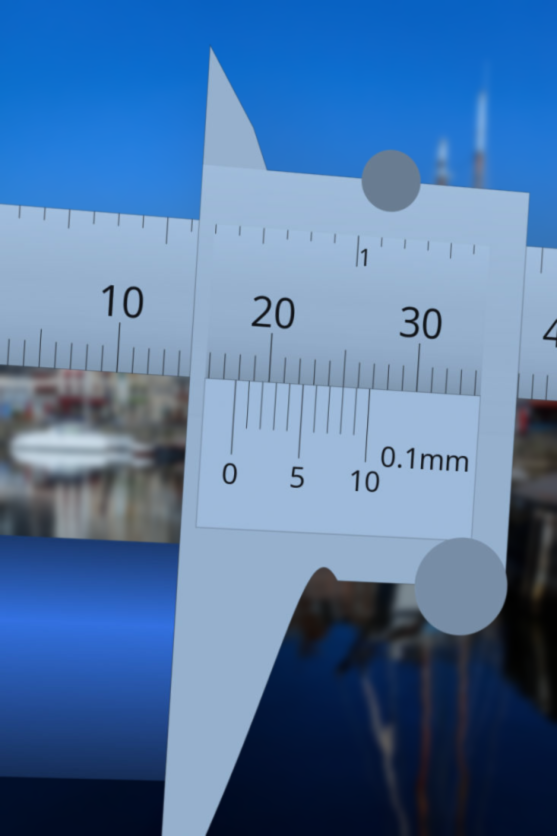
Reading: 17.8 (mm)
